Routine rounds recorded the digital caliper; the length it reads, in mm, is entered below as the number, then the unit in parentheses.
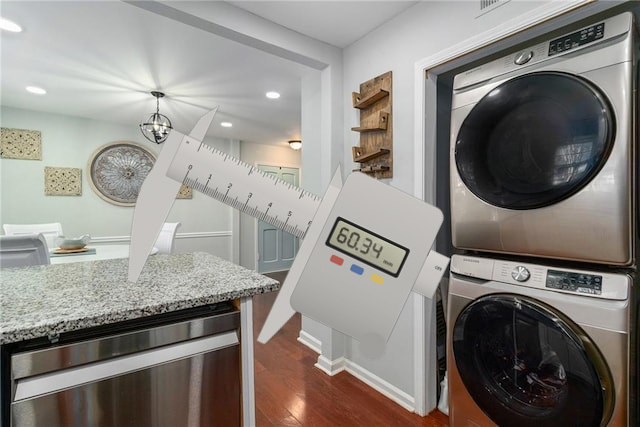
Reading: 60.34 (mm)
